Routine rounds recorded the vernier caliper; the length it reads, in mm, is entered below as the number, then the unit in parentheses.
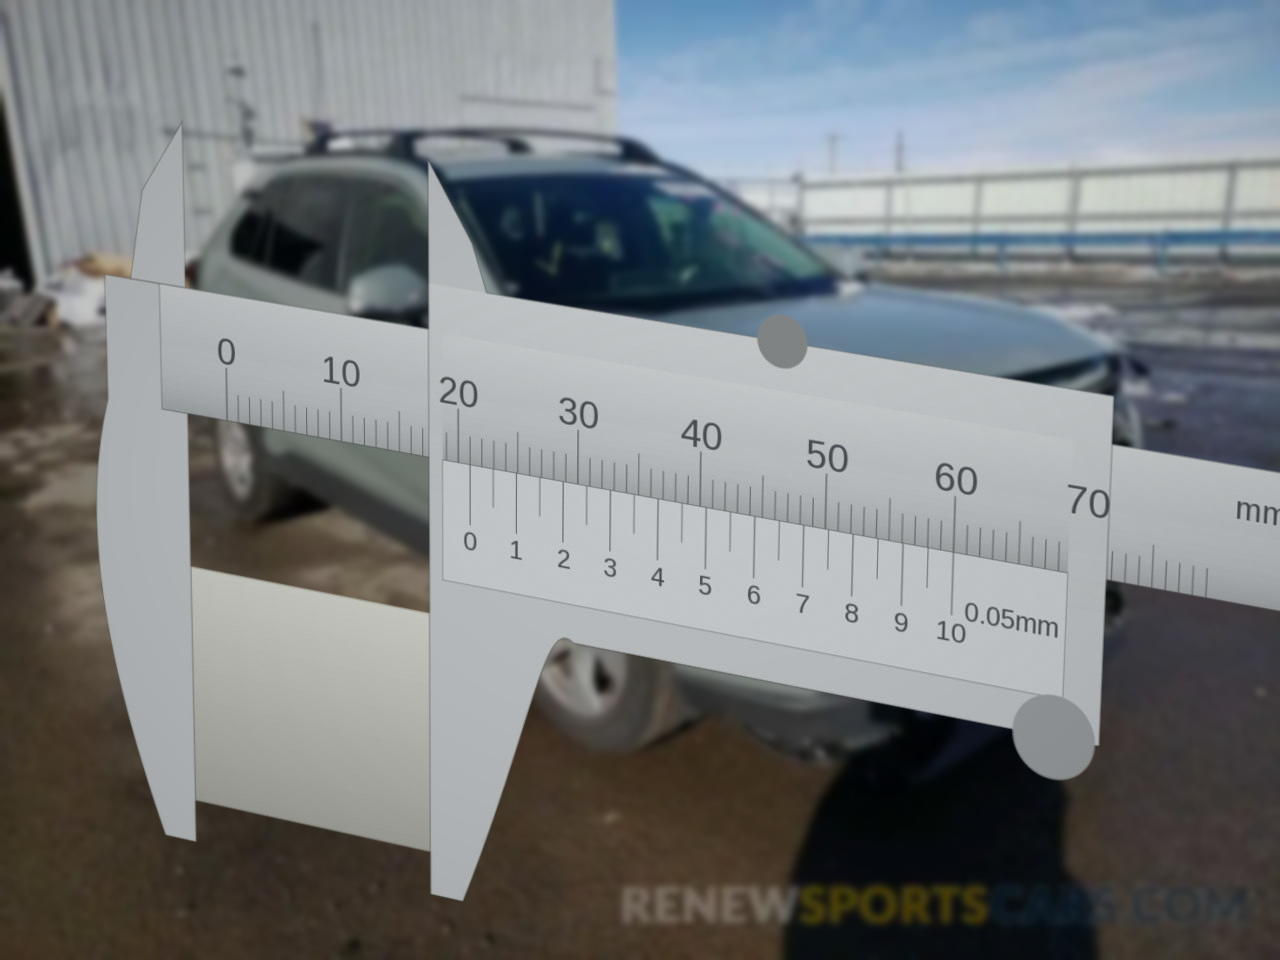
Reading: 21.0 (mm)
